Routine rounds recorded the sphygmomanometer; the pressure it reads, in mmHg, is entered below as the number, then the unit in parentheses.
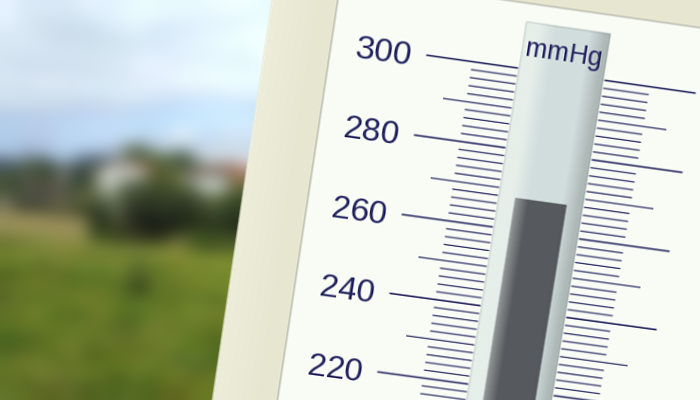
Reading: 268 (mmHg)
